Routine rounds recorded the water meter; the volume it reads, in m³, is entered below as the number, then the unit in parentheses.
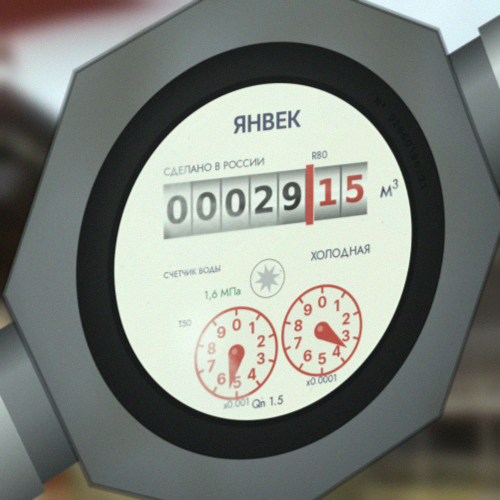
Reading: 29.1553 (m³)
